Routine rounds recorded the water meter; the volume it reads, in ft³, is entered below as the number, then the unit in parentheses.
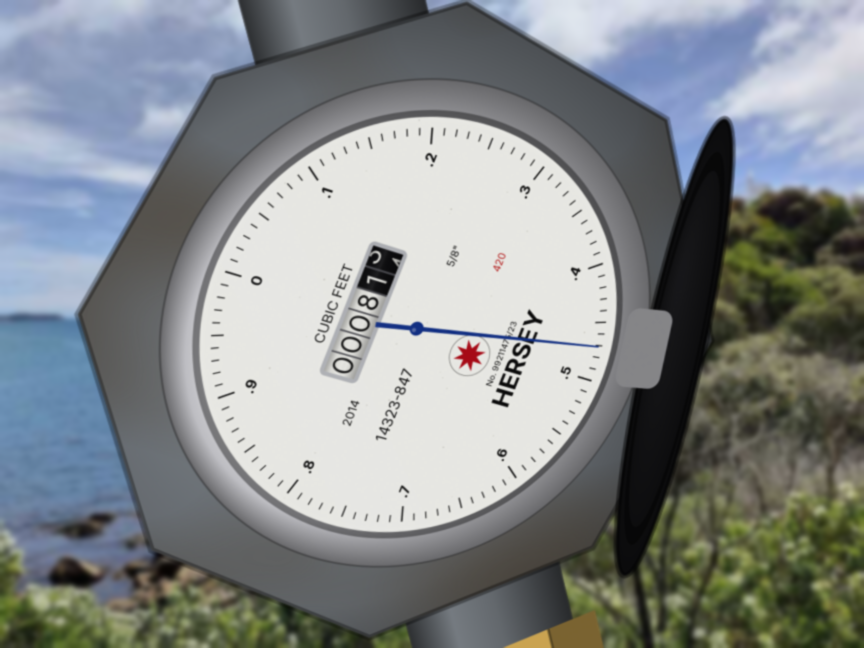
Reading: 813.47 (ft³)
